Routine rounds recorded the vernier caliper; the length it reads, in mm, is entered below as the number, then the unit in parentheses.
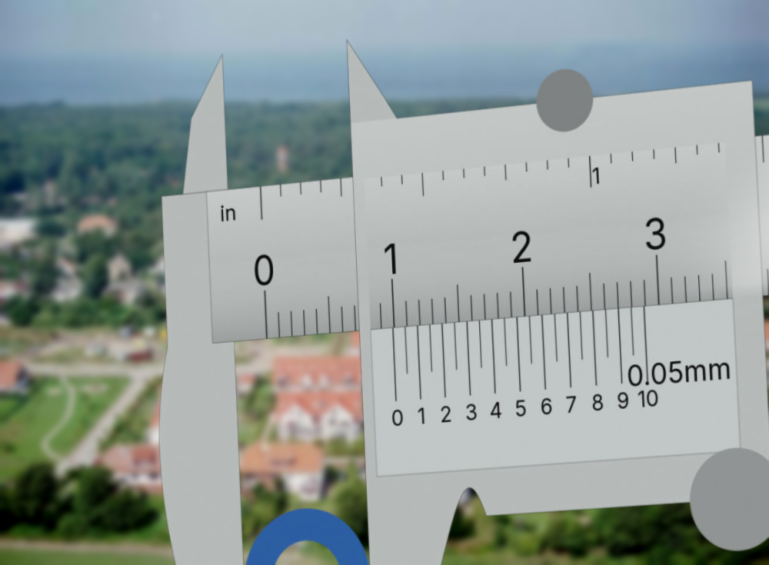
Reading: 9.9 (mm)
